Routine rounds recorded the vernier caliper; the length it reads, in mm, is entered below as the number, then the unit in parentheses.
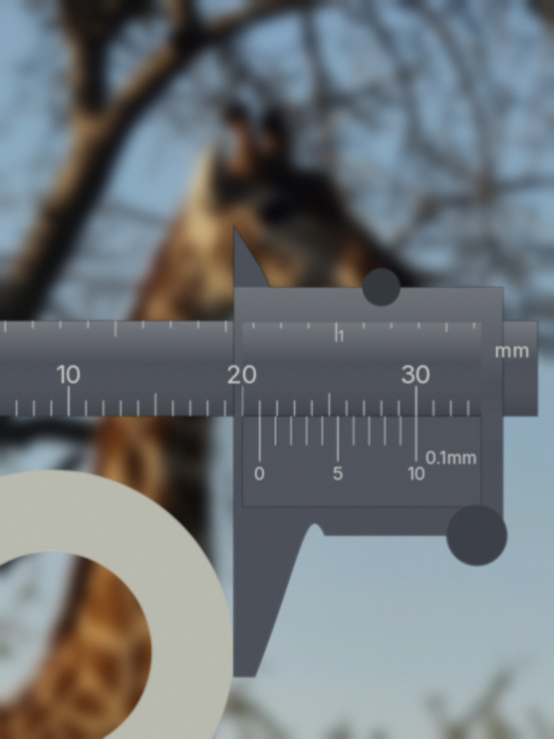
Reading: 21.0 (mm)
